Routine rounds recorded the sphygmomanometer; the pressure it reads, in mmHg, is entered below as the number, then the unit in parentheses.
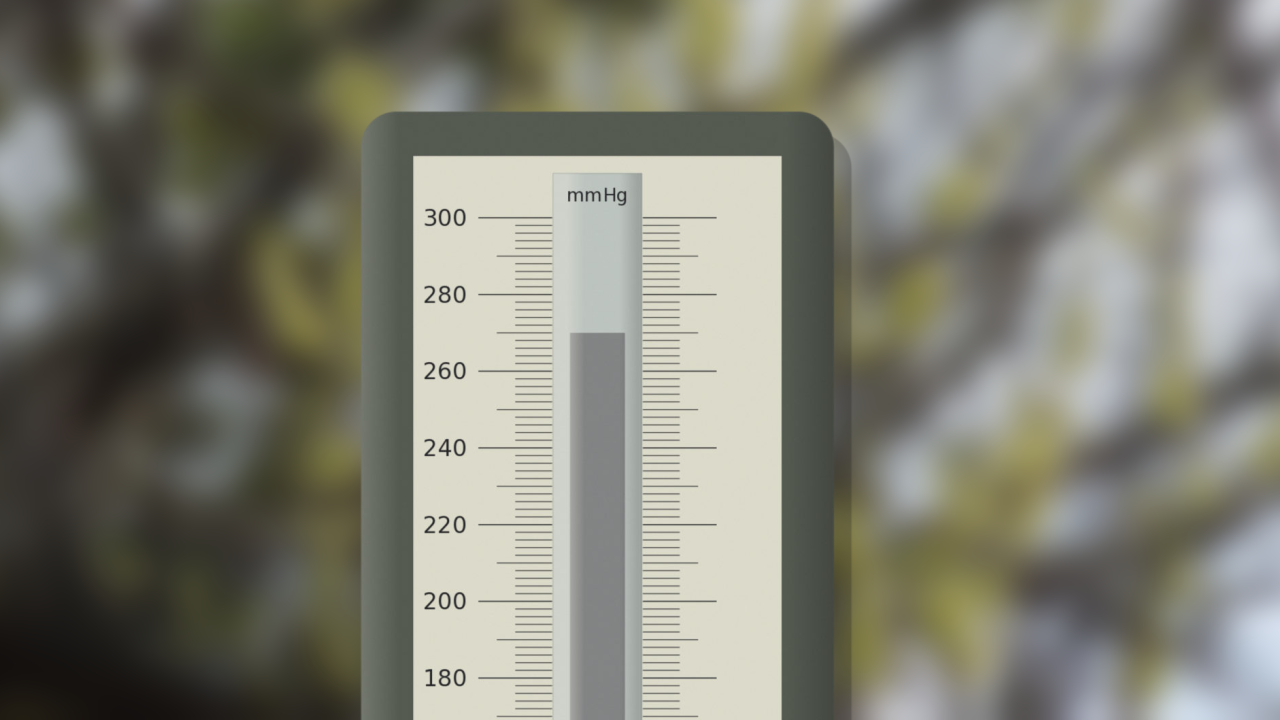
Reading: 270 (mmHg)
